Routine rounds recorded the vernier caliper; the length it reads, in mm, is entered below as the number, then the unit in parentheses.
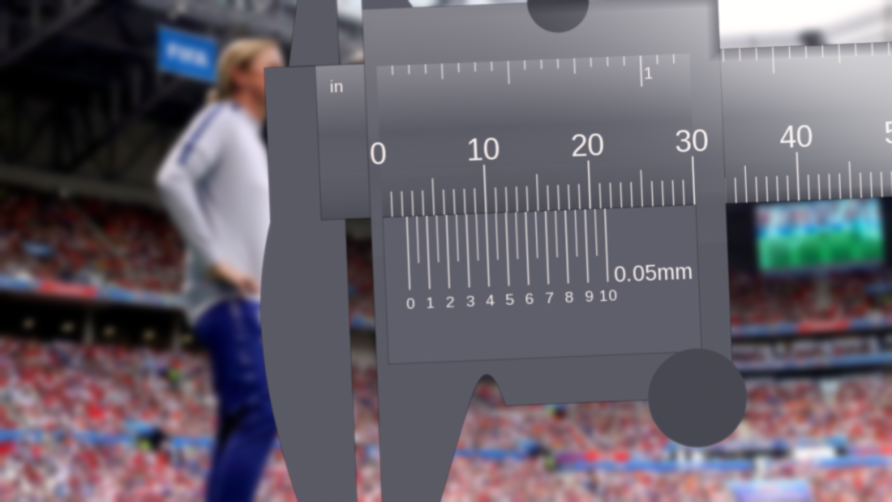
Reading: 2.4 (mm)
